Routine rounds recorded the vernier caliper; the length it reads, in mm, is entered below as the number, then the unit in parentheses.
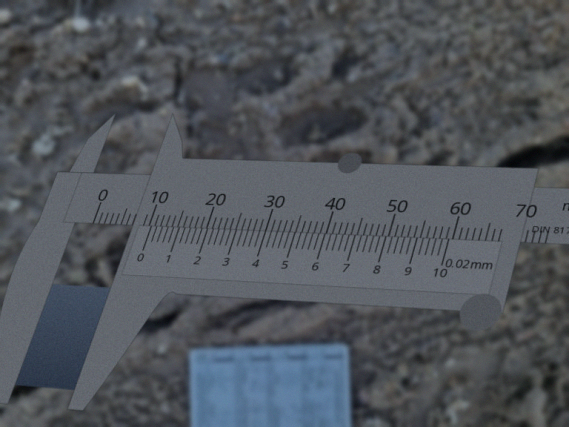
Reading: 10.4 (mm)
